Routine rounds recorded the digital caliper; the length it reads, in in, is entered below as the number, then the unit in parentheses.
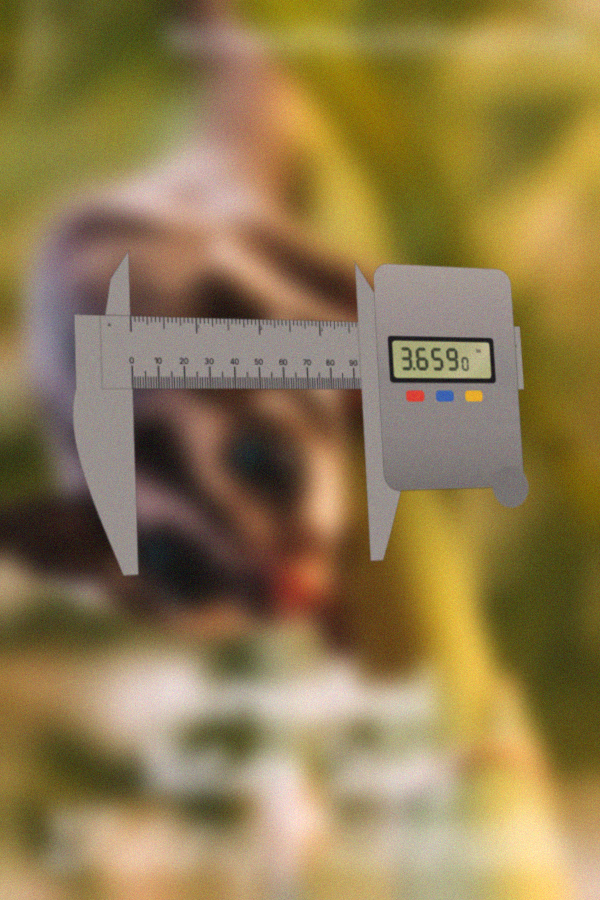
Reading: 3.6590 (in)
